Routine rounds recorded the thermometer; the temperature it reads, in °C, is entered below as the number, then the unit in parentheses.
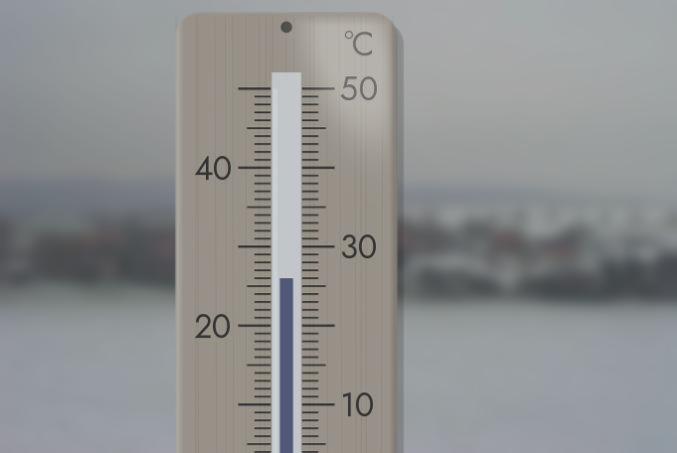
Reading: 26 (°C)
